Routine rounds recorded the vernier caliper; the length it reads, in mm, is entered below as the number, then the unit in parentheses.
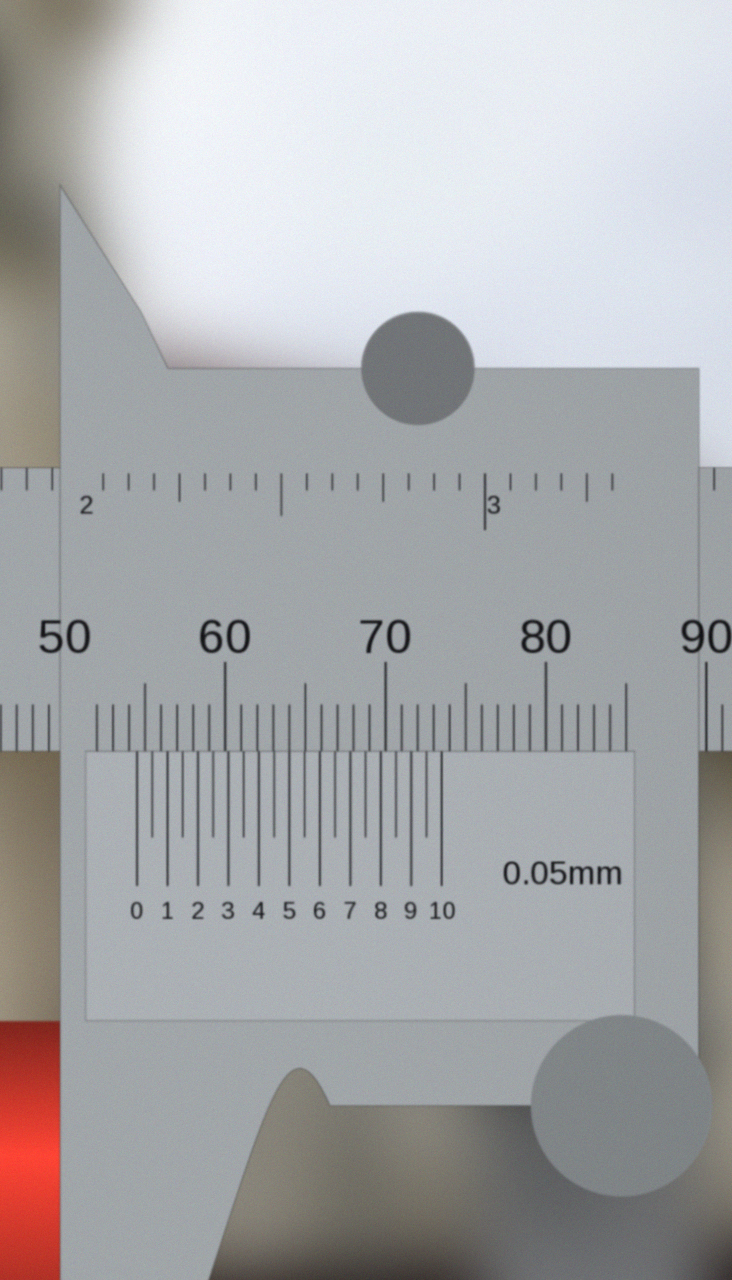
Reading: 54.5 (mm)
